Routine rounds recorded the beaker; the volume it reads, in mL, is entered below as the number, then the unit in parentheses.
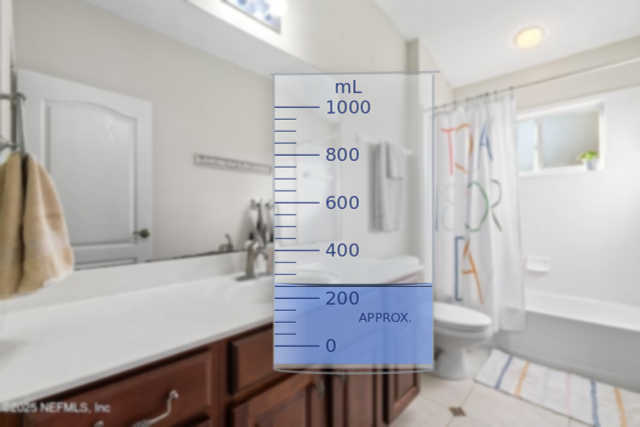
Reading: 250 (mL)
